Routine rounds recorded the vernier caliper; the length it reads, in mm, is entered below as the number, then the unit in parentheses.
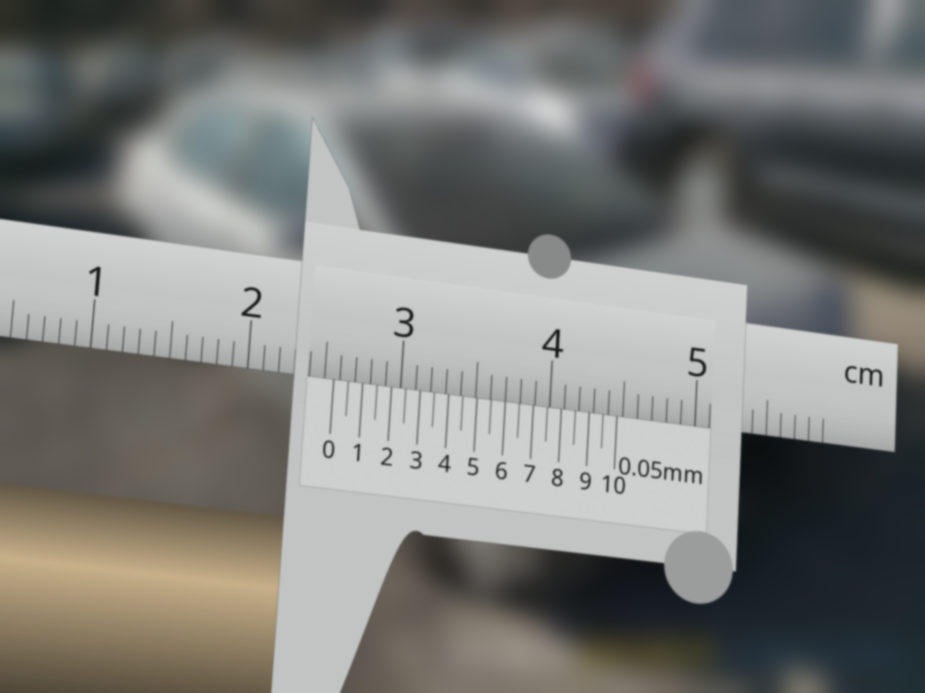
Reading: 25.6 (mm)
